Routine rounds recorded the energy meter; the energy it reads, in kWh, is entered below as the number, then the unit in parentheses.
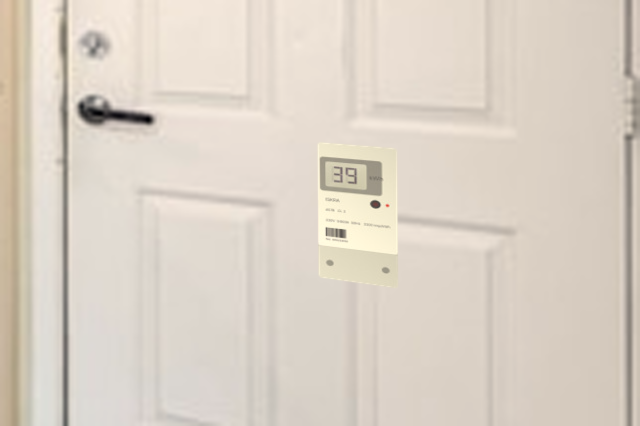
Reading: 39 (kWh)
